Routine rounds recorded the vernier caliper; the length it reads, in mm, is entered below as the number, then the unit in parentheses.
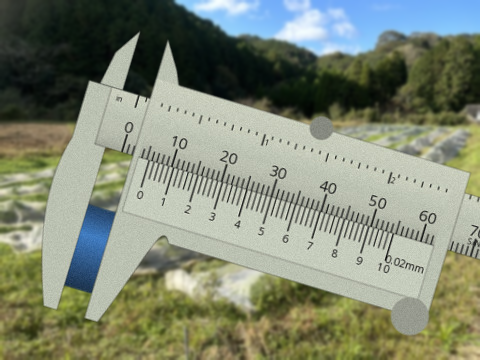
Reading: 5.5 (mm)
